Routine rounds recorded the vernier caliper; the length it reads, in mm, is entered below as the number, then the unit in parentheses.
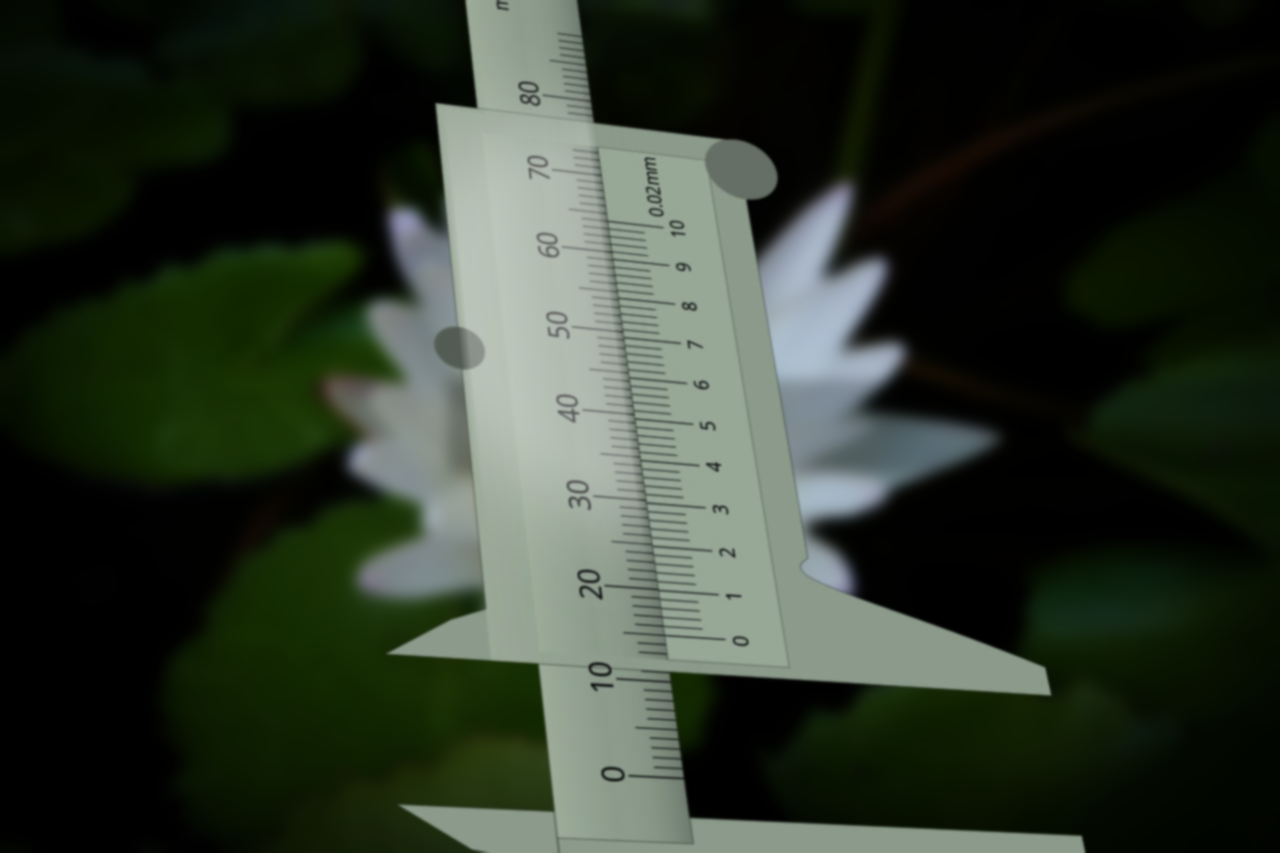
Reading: 15.0 (mm)
